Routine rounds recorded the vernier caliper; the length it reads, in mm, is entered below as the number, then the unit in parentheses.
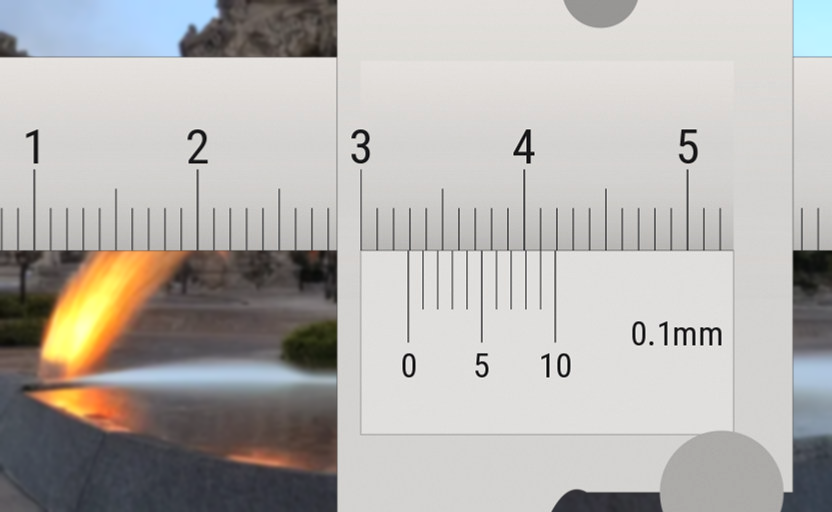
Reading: 32.9 (mm)
